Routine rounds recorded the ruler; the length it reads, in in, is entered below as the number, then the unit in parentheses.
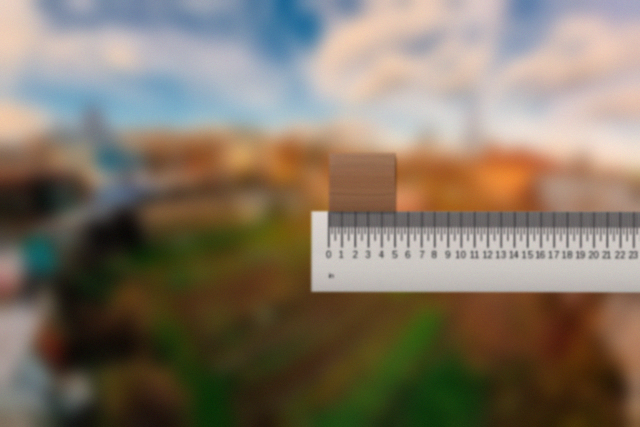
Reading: 5 (in)
